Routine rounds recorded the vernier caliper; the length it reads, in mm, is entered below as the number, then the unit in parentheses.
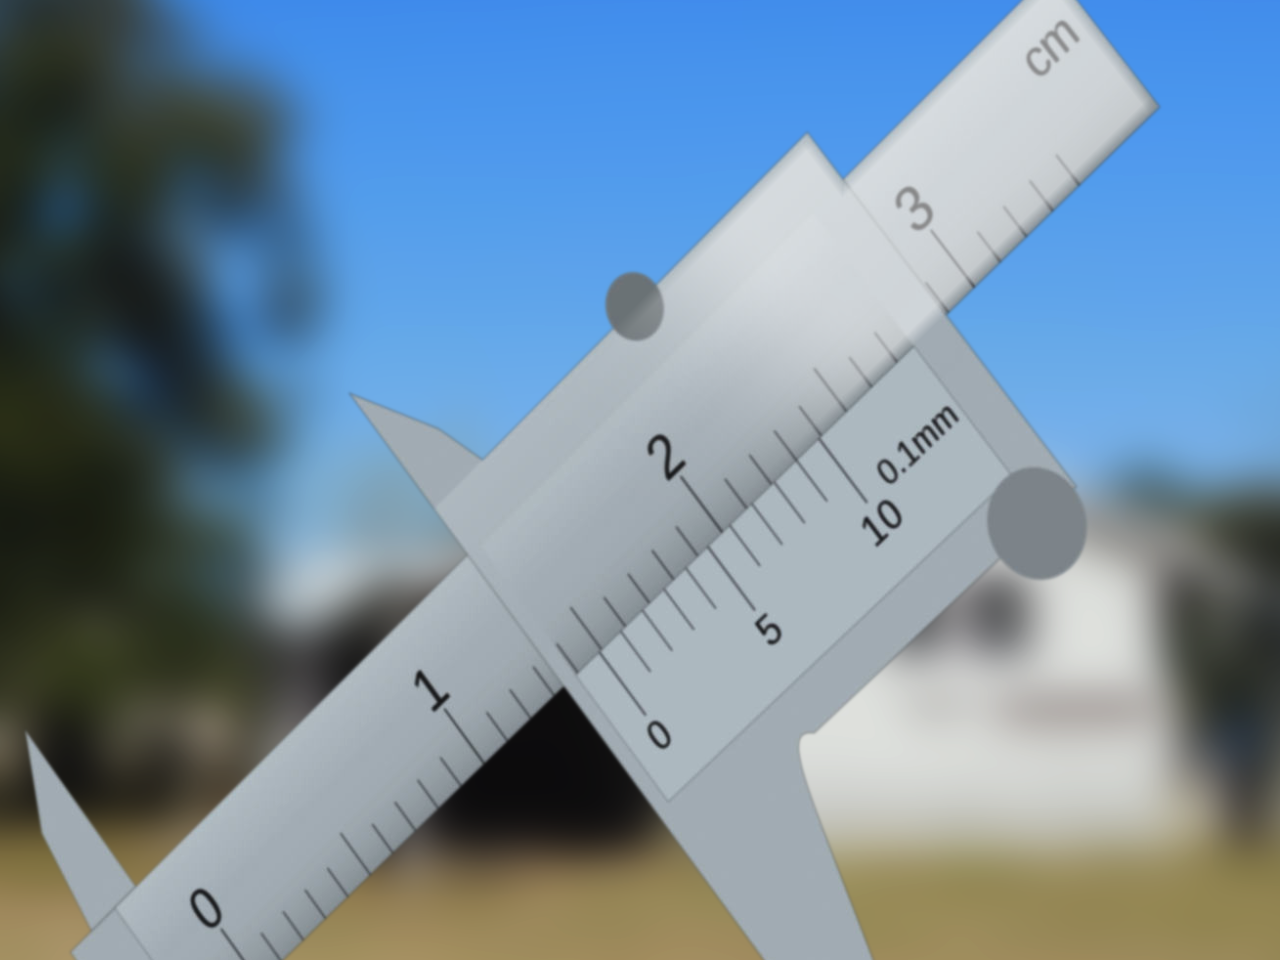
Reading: 14.9 (mm)
